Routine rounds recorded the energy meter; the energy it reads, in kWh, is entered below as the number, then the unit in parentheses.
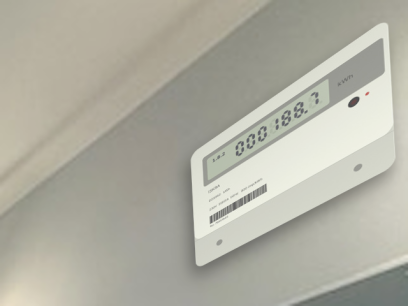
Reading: 188.7 (kWh)
